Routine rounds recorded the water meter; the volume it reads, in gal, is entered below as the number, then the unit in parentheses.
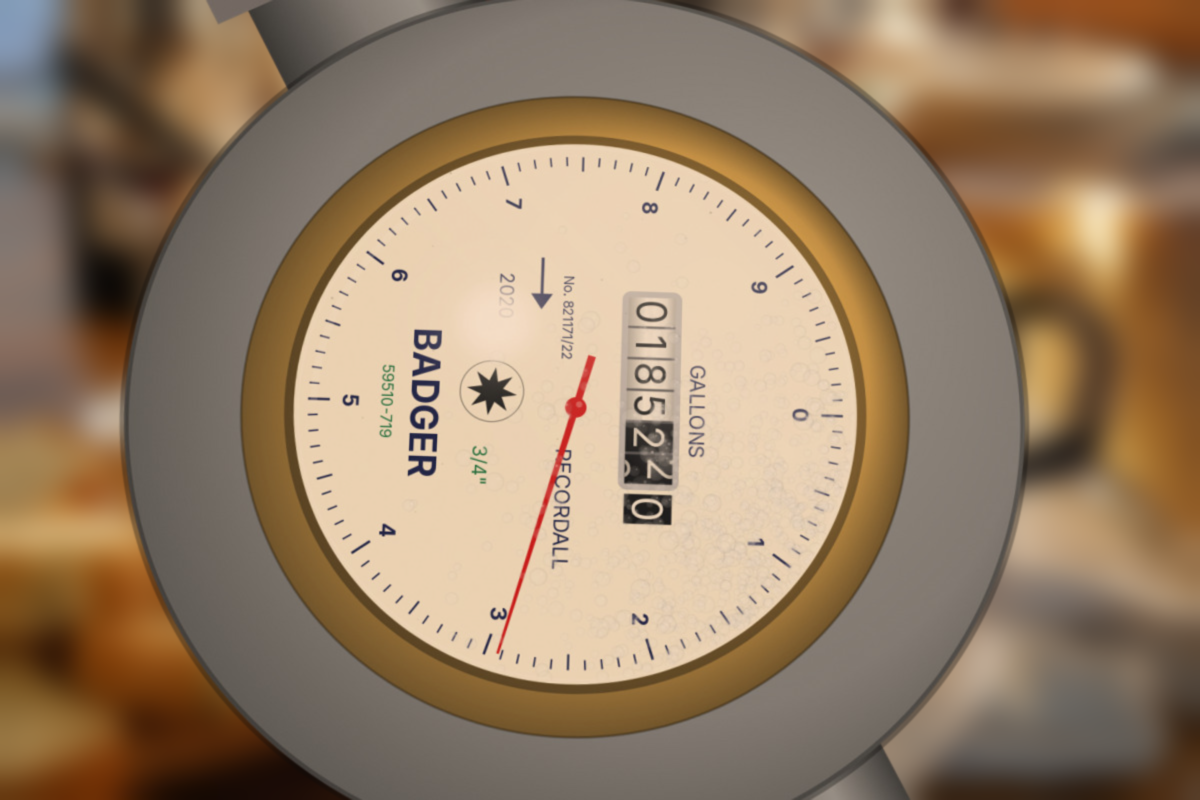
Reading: 185222.9 (gal)
